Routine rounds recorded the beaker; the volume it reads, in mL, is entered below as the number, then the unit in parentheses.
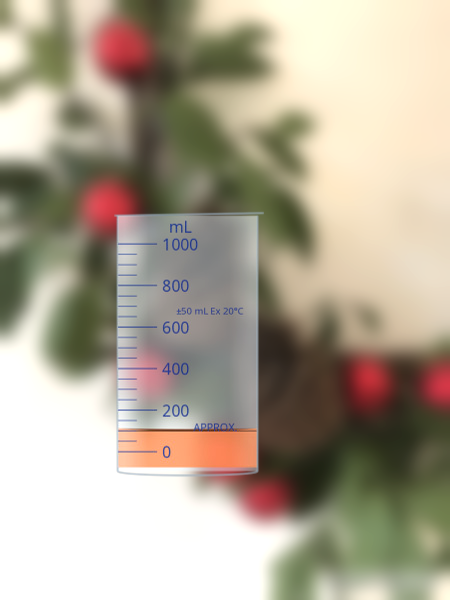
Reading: 100 (mL)
